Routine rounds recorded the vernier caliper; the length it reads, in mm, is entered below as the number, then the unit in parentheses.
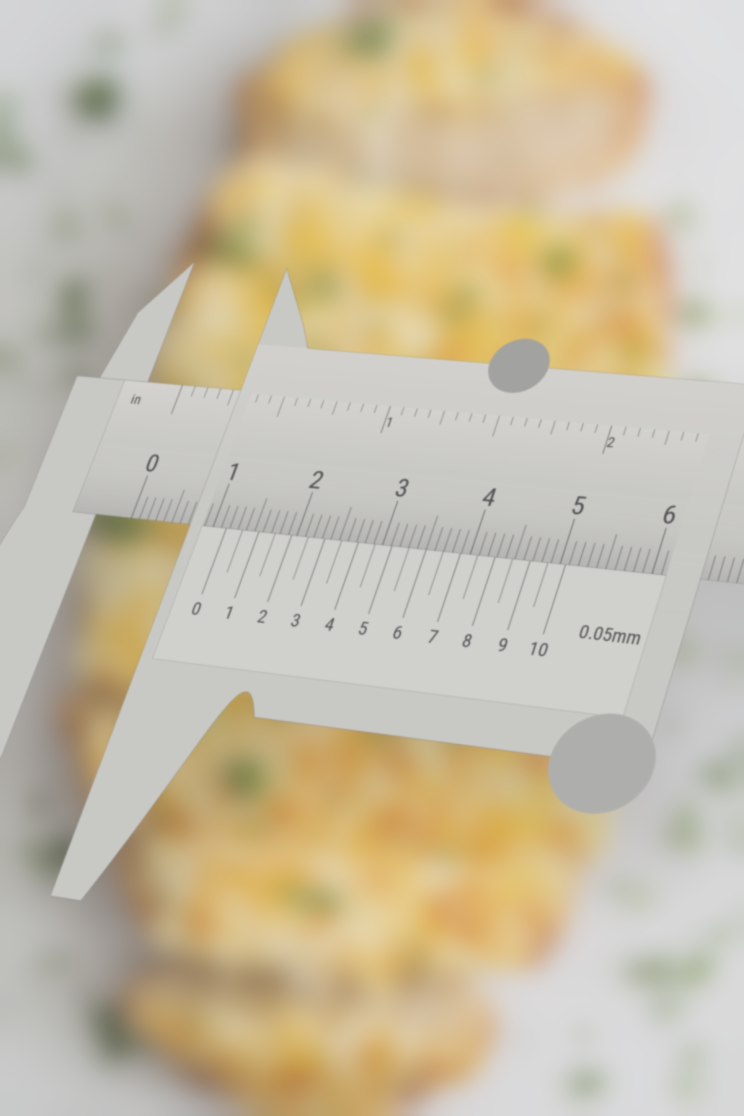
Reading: 11.6 (mm)
